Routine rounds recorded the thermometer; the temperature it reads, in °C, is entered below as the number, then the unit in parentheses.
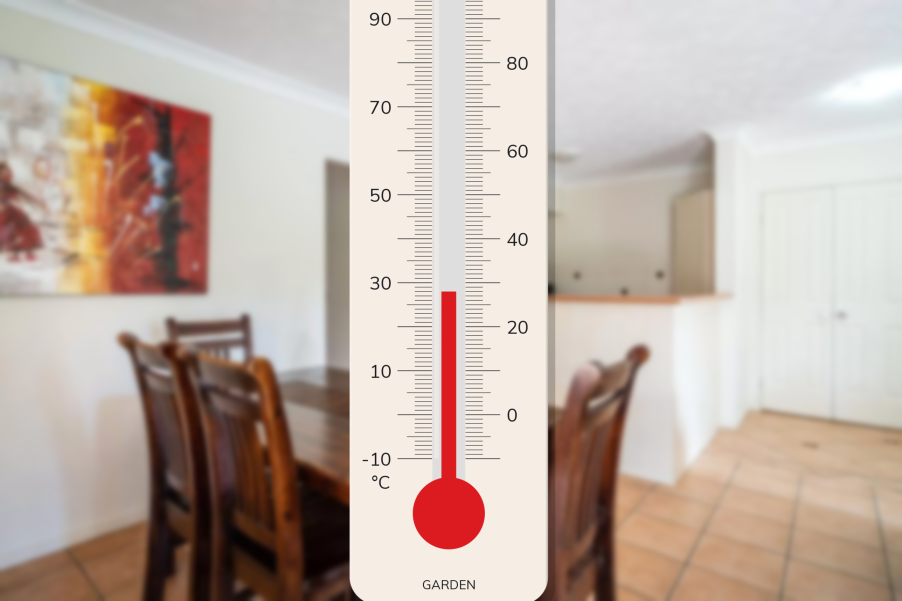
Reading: 28 (°C)
